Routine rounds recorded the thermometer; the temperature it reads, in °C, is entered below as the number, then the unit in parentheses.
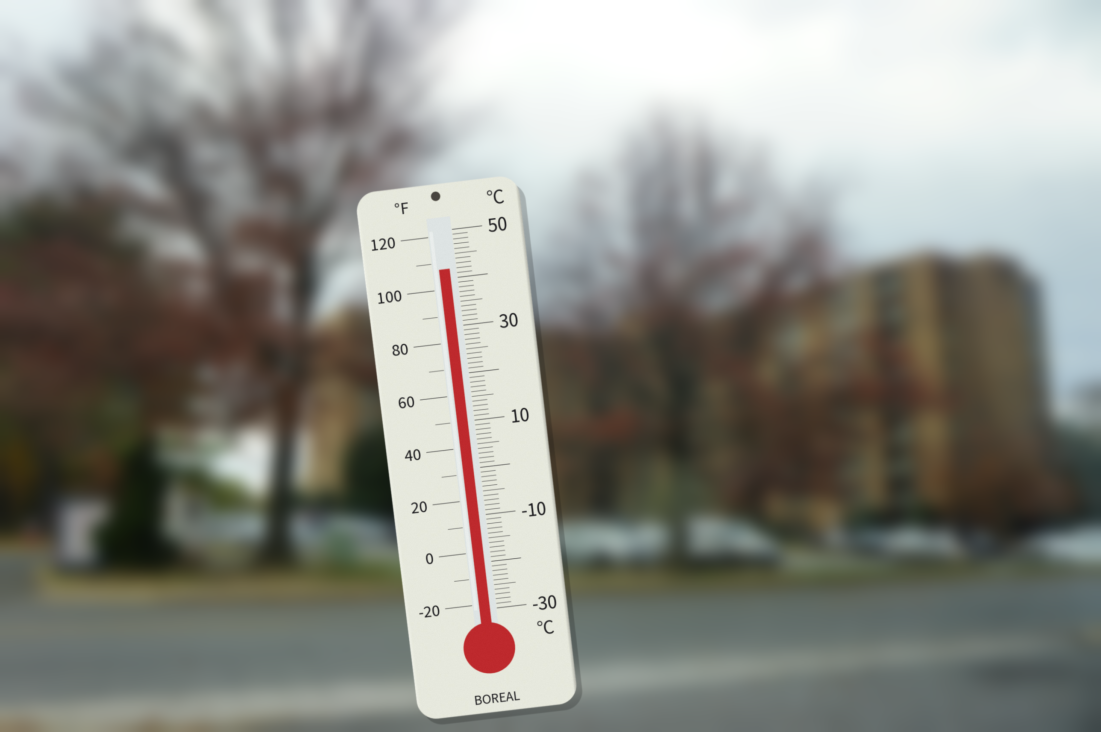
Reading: 42 (°C)
